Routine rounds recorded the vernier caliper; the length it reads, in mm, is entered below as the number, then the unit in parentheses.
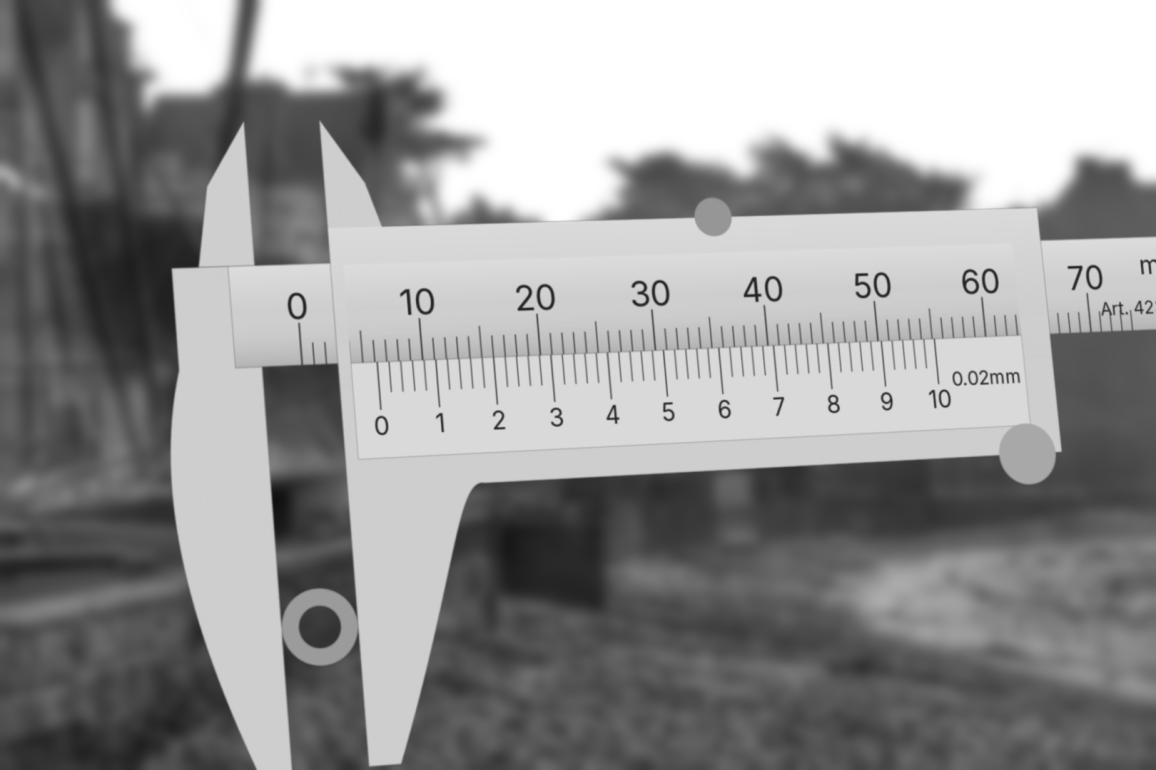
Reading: 6.2 (mm)
